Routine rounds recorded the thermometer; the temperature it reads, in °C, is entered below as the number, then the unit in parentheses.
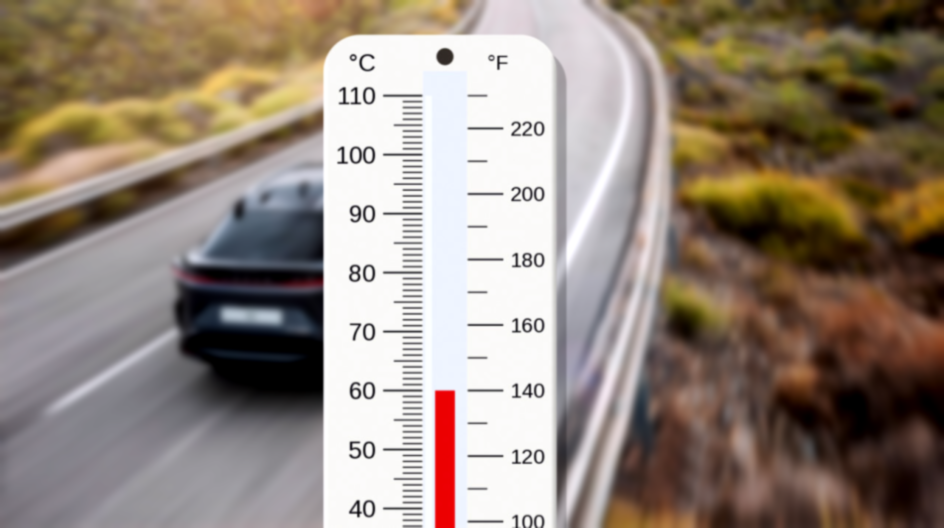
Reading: 60 (°C)
